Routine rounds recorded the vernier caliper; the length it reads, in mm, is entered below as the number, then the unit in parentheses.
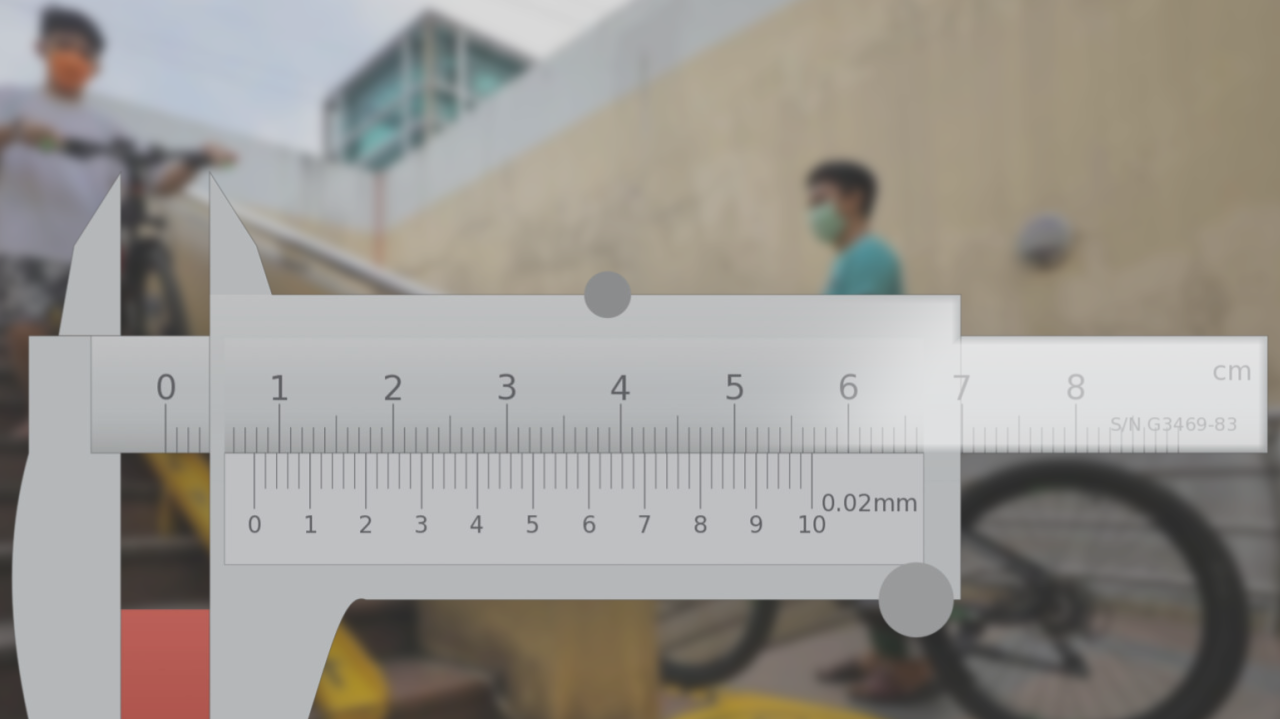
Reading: 7.8 (mm)
